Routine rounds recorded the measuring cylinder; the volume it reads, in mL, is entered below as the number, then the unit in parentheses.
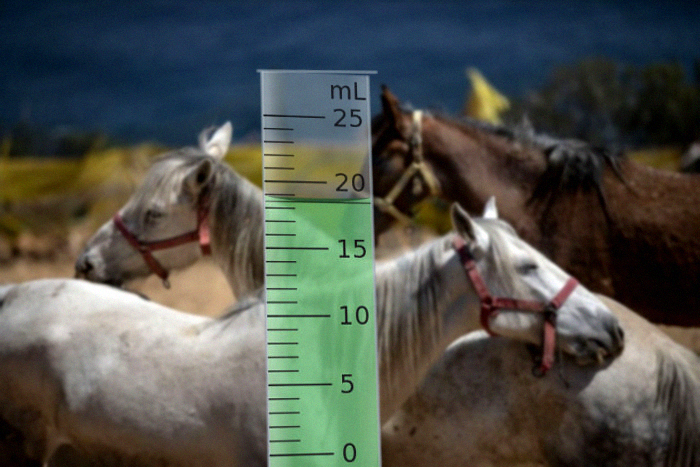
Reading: 18.5 (mL)
